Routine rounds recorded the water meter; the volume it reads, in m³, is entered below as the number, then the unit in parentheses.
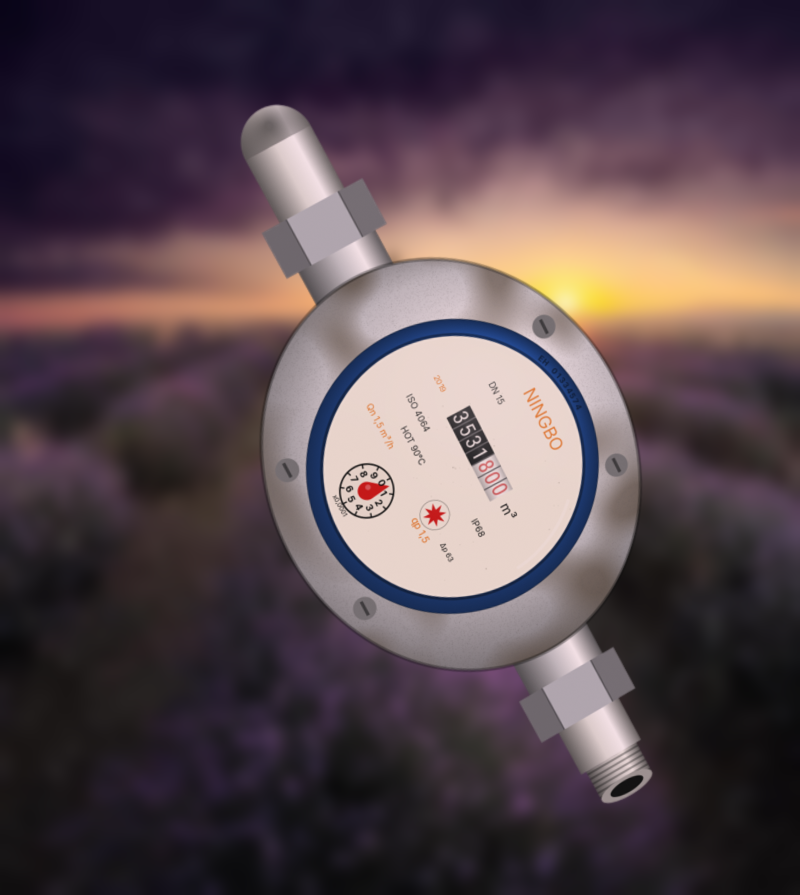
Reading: 3531.8000 (m³)
